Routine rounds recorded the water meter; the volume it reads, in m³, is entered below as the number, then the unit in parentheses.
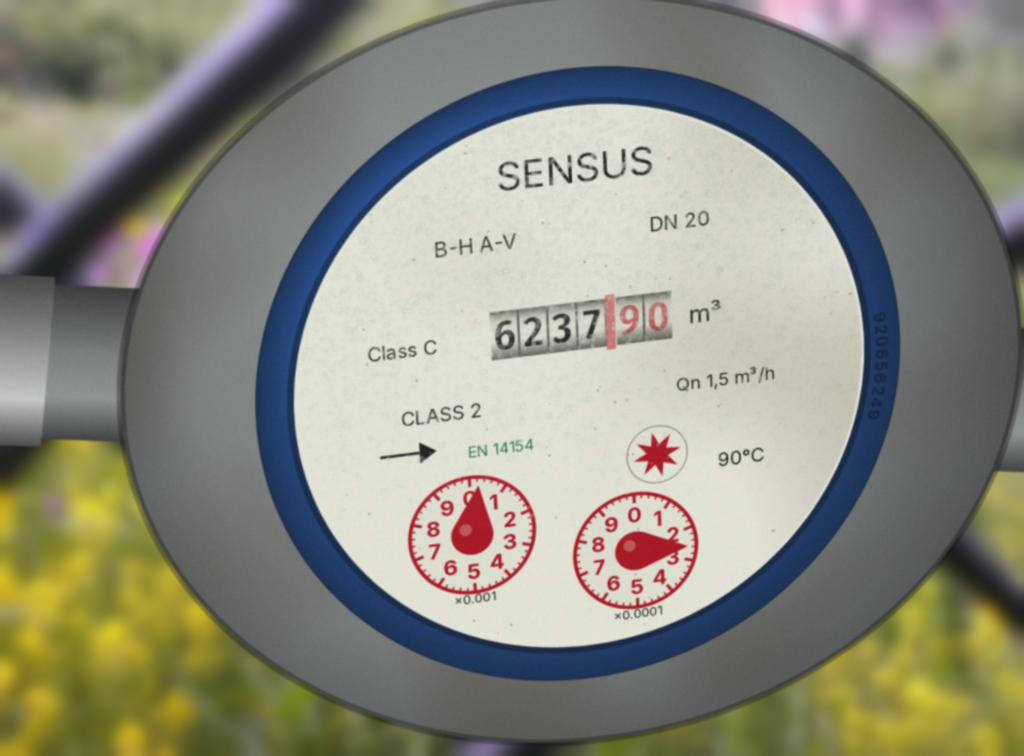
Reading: 6237.9002 (m³)
